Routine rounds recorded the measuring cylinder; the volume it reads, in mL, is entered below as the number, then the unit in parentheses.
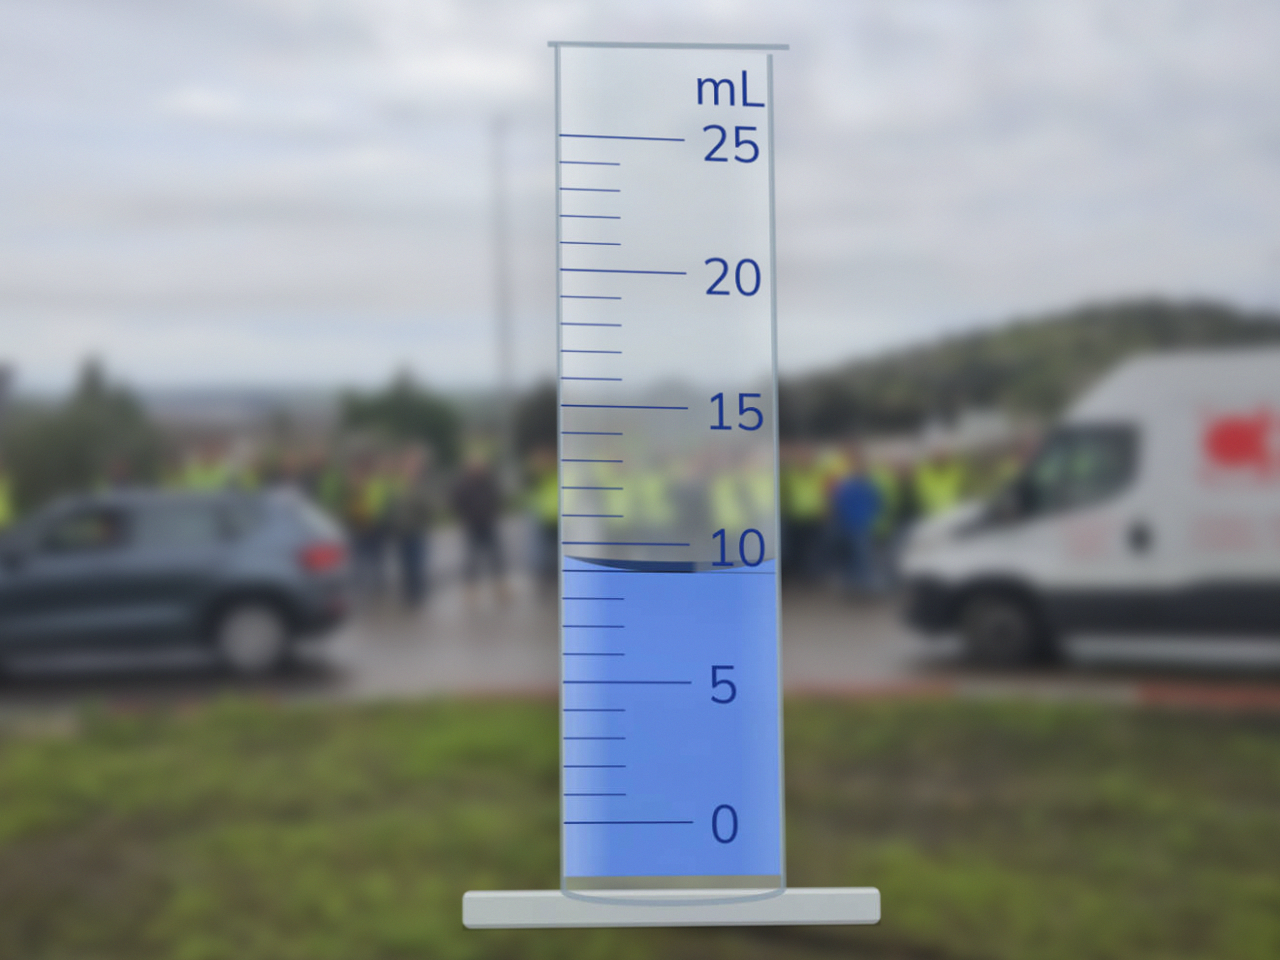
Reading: 9 (mL)
